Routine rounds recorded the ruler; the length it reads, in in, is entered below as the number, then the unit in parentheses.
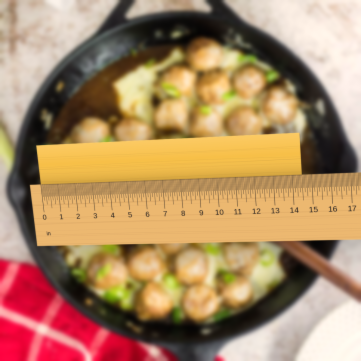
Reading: 14.5 (in)
